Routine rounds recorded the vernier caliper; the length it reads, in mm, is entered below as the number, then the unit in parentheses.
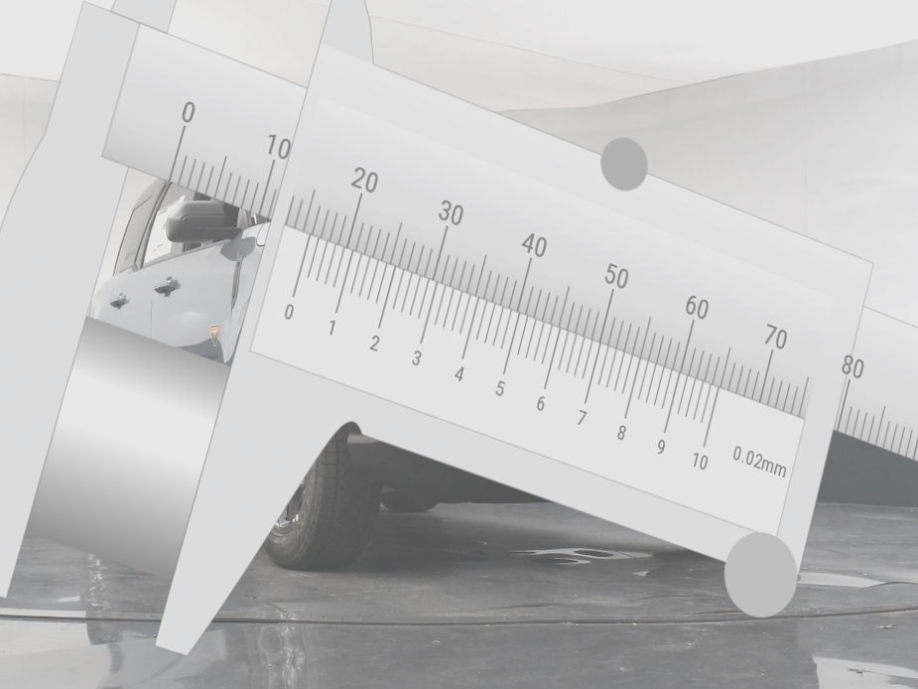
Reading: 15.8 (mm)
